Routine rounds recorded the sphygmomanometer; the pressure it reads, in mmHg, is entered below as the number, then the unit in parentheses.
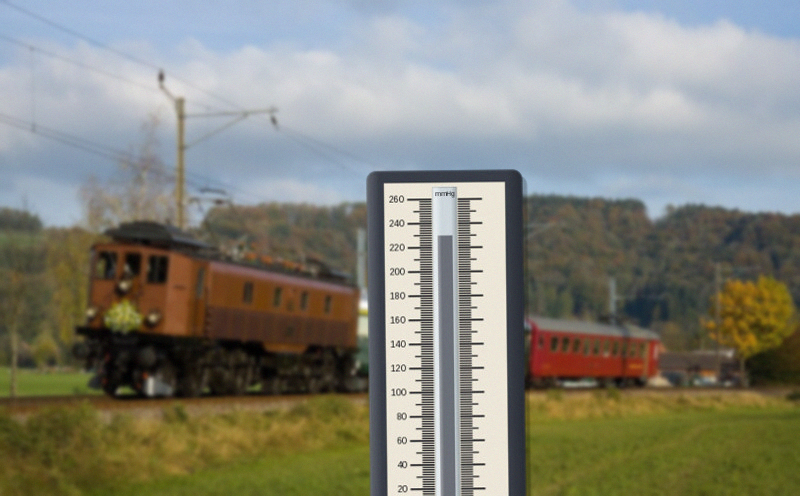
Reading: 230 (mmHg)
